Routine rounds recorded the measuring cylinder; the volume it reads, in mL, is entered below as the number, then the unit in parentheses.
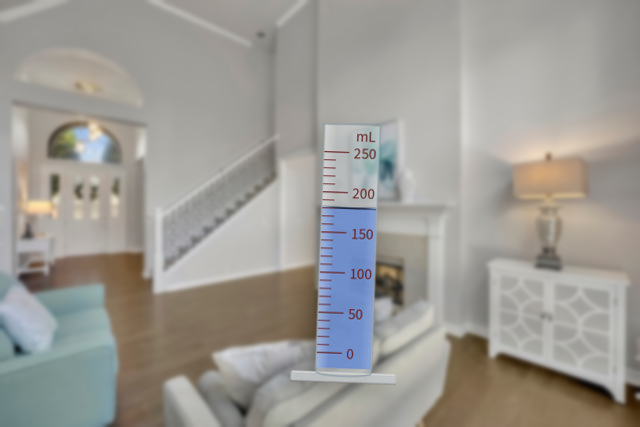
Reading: 180 (mL)
